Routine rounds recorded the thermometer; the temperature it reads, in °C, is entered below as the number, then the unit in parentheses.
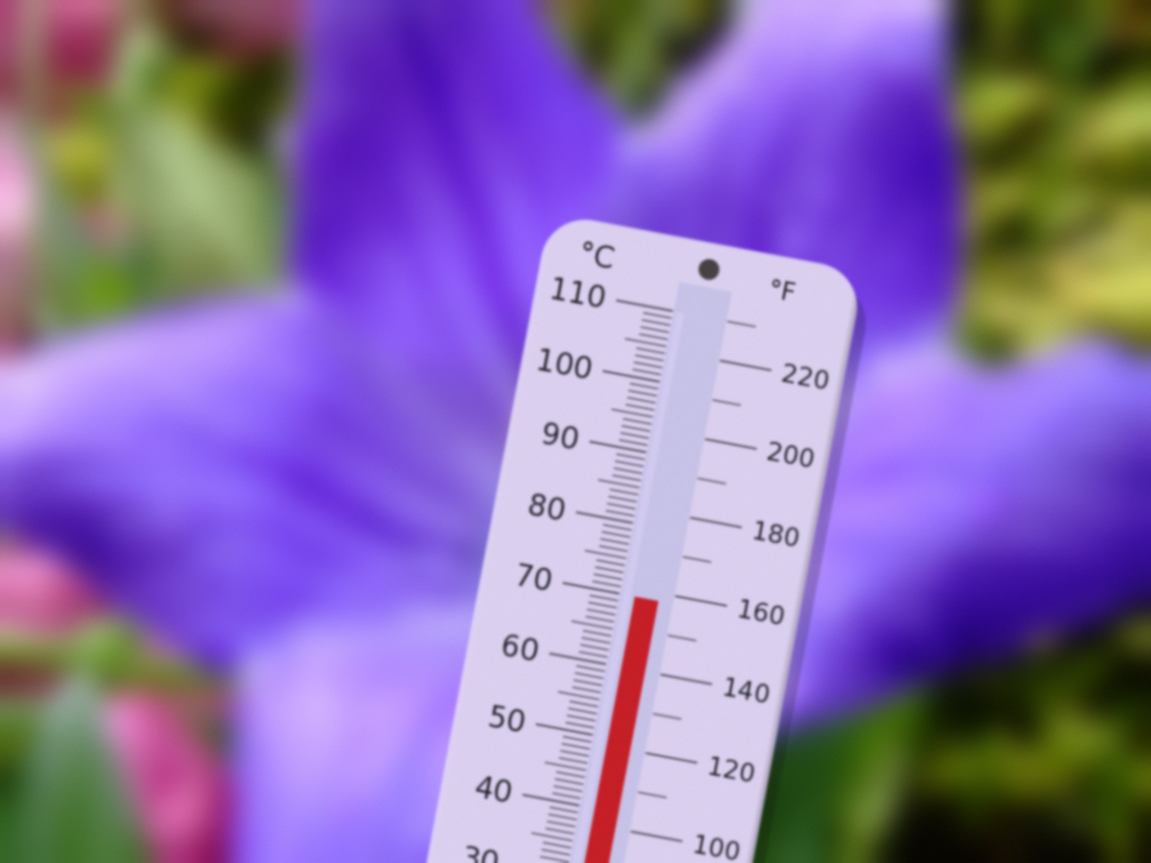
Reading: 70 (°C)
